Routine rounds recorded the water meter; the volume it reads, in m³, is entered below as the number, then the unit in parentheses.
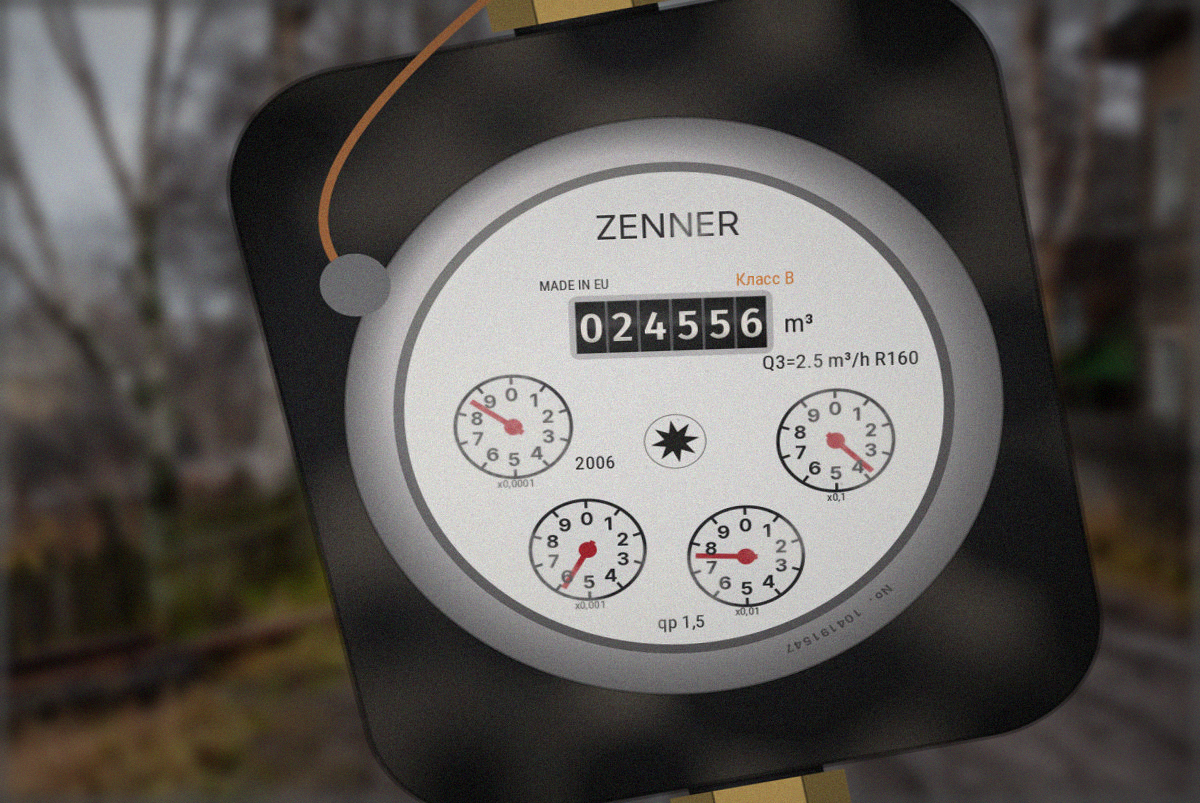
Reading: 24556.3758 (m³)
